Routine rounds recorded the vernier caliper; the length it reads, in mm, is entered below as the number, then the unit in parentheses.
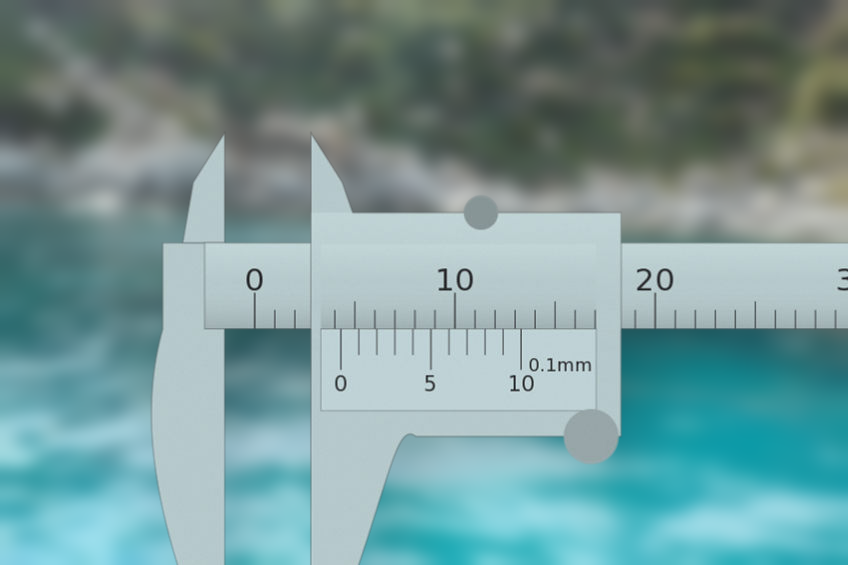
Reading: 4.3 (mm)
